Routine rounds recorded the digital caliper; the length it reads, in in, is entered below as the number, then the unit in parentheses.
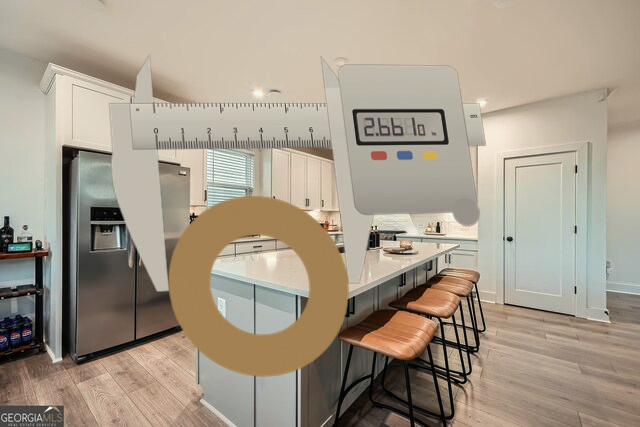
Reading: 2.6610 (in)
